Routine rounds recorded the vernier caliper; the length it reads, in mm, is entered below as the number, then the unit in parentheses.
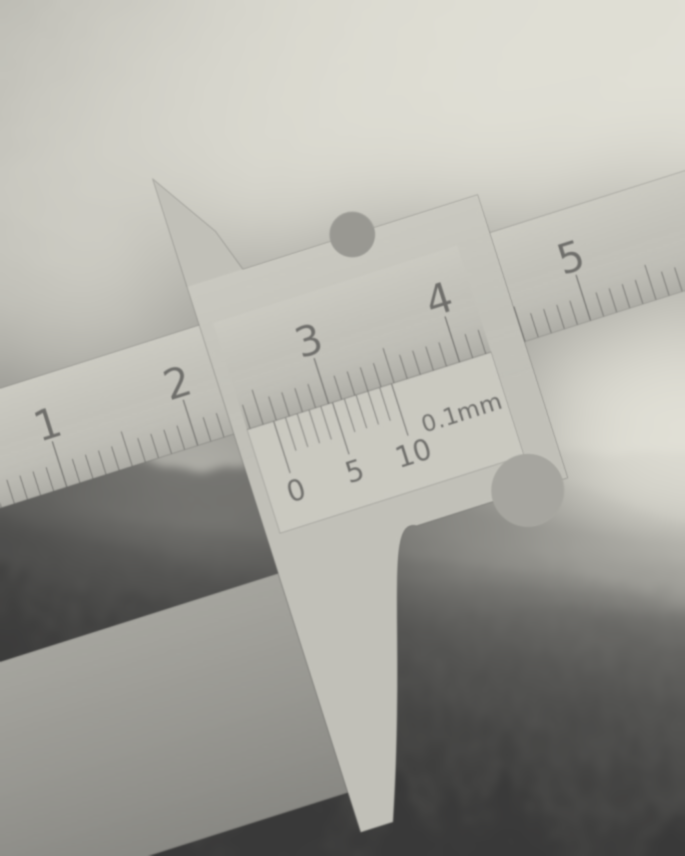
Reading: 25.8 (mm)
